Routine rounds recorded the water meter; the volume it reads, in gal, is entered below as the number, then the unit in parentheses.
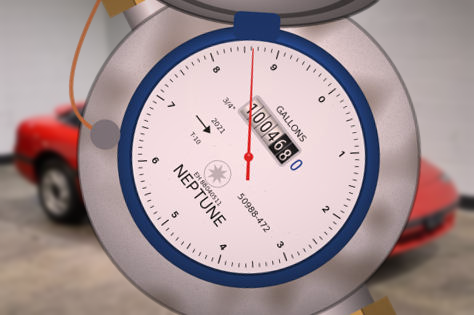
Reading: 1004678.6 (gal)
